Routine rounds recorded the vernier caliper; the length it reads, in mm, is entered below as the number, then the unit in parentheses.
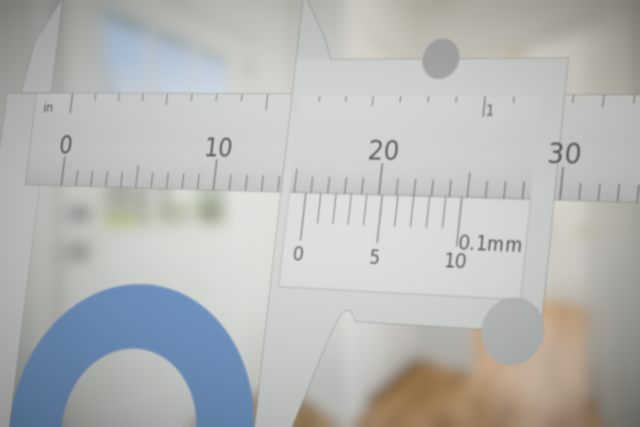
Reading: 15.7 (mm)
